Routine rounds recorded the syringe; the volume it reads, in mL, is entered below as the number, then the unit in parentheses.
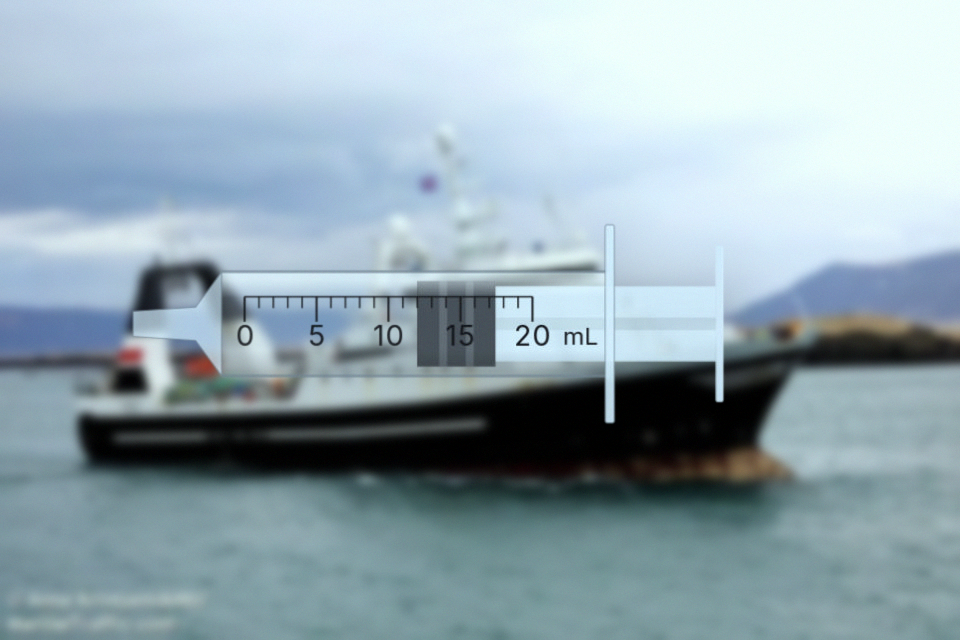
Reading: 12 (mL)
